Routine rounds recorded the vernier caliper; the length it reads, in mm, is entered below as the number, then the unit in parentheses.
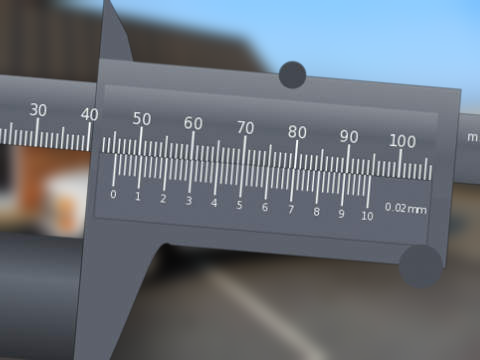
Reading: 45.5 (mm)
